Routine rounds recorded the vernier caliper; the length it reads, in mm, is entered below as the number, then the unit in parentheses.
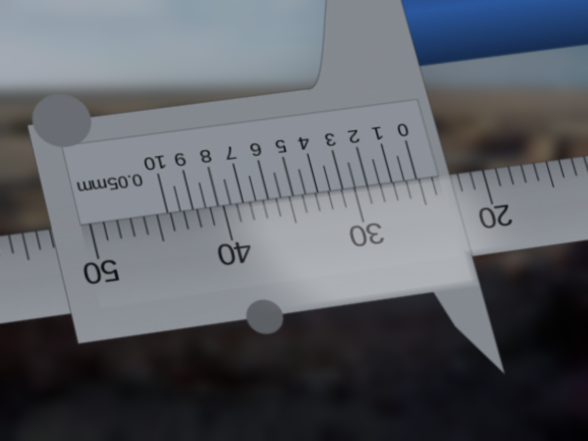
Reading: 25.2 (mm)
